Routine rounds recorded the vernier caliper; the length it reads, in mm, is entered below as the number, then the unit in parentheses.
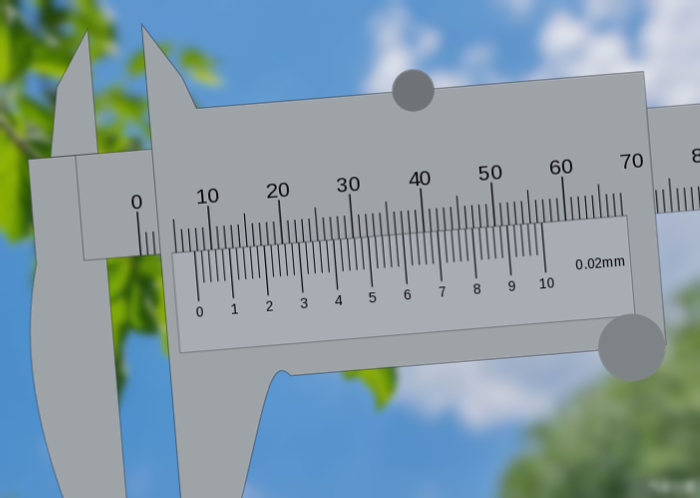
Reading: 7.6 (mm)
